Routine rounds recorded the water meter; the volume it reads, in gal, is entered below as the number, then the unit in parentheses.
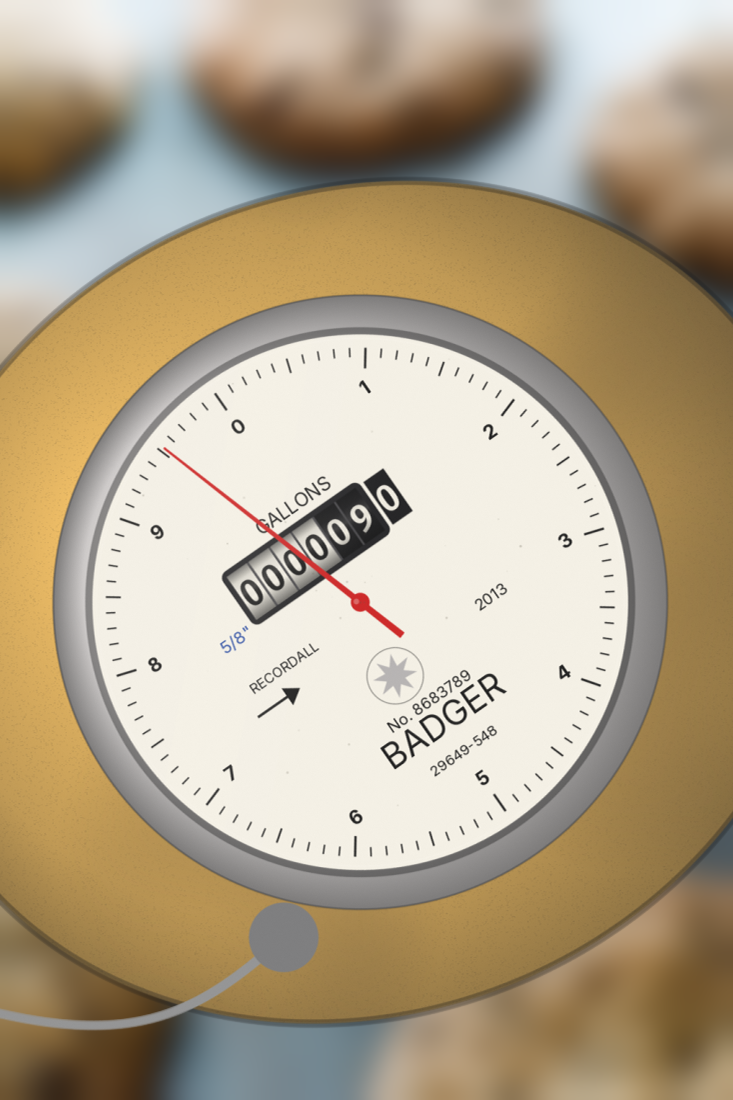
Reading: 89.5 (gal)
